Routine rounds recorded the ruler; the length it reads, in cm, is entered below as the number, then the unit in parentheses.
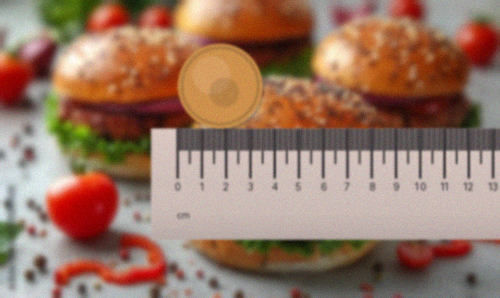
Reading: 3.5 (cm)
